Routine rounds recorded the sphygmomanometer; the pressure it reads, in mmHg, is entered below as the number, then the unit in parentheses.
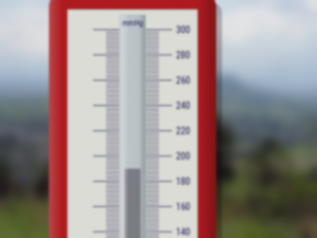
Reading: 190 (mmHg)
